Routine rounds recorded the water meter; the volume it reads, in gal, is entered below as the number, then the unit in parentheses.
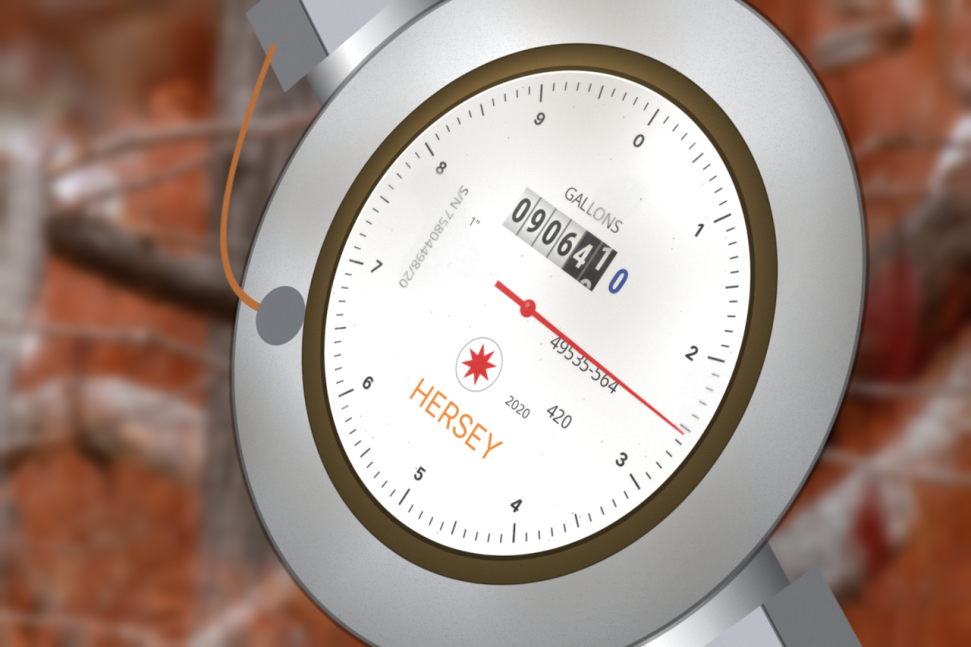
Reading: 906412.5 (gal)
